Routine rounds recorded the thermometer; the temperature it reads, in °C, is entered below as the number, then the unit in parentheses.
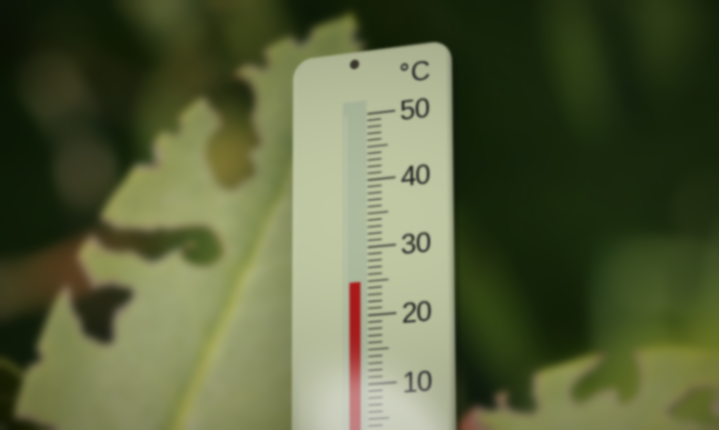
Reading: 25 (°C)
